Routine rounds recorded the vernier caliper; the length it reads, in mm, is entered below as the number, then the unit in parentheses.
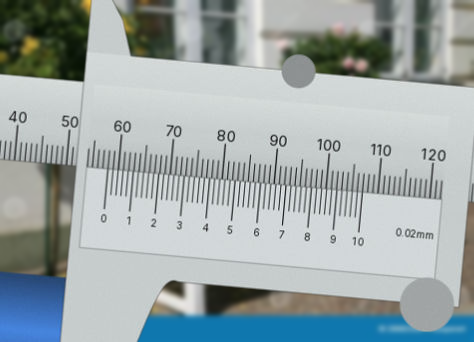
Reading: 58.0 (mm)
